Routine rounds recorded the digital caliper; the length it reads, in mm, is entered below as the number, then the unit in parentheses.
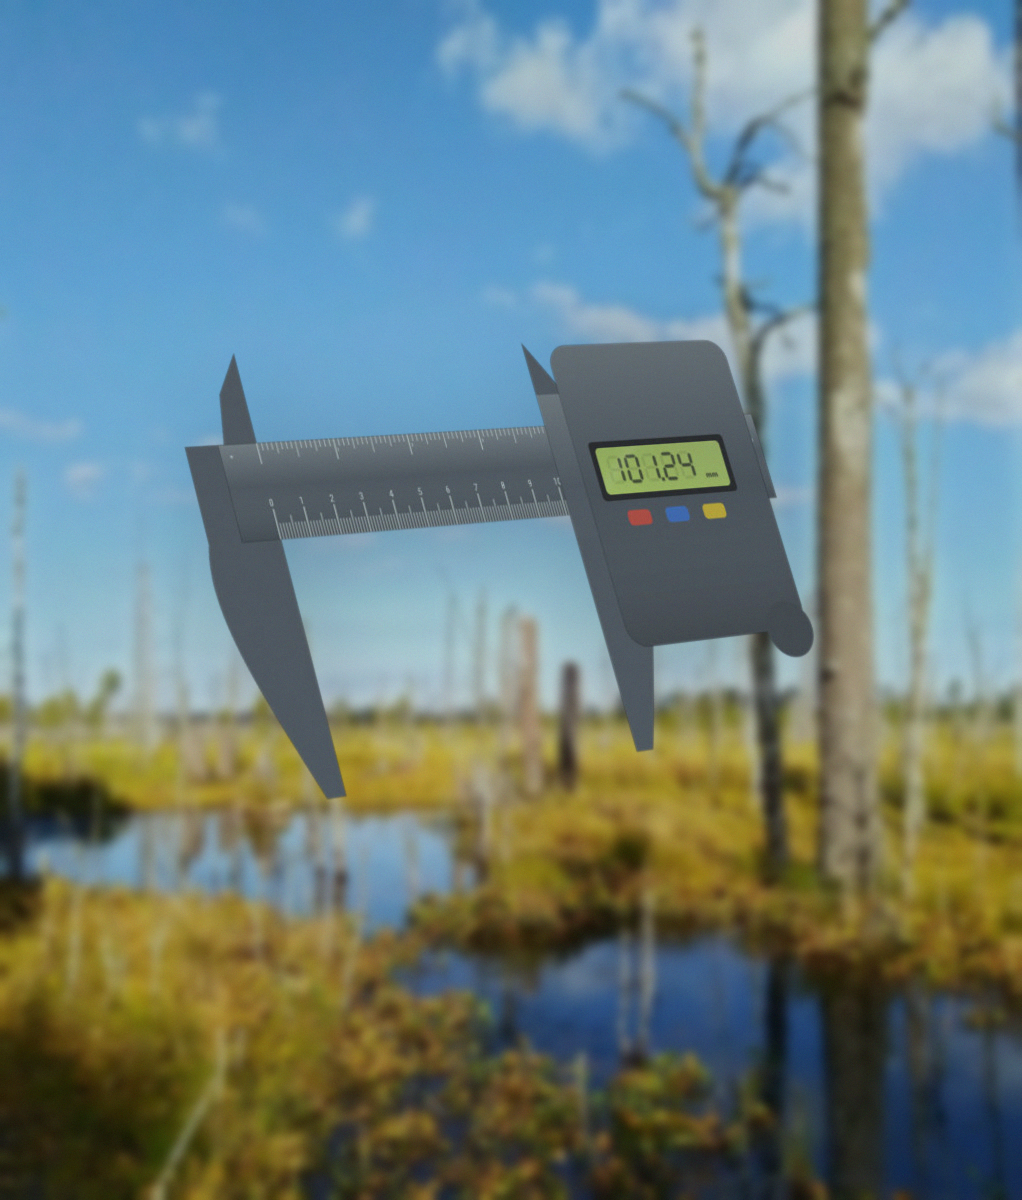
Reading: 101.24 (mm)
